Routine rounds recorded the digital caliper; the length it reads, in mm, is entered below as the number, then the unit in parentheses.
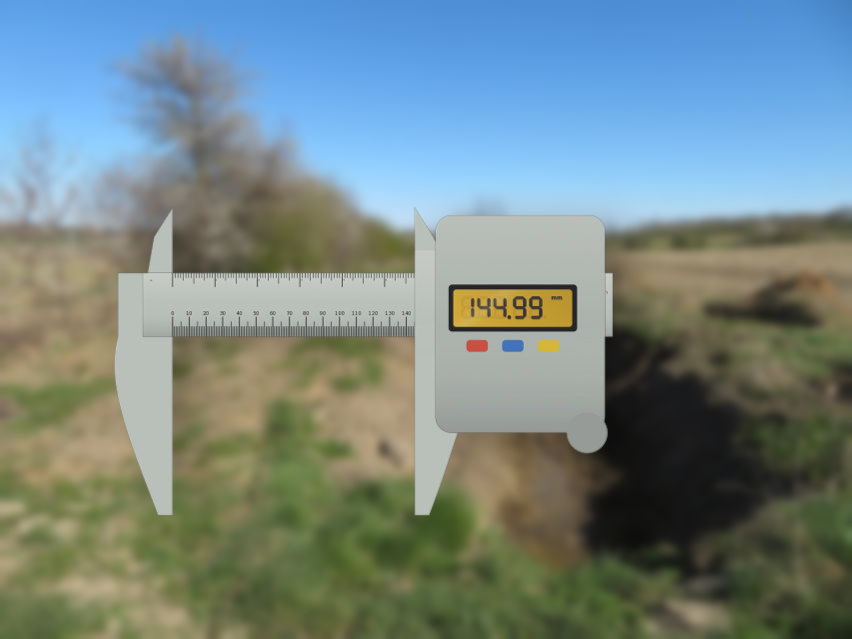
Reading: 144.99 (mm)
